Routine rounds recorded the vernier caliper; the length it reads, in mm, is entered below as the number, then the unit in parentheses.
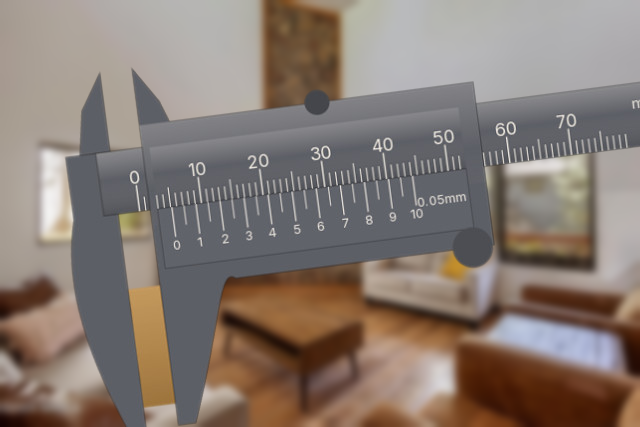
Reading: 5.2 (mm)
